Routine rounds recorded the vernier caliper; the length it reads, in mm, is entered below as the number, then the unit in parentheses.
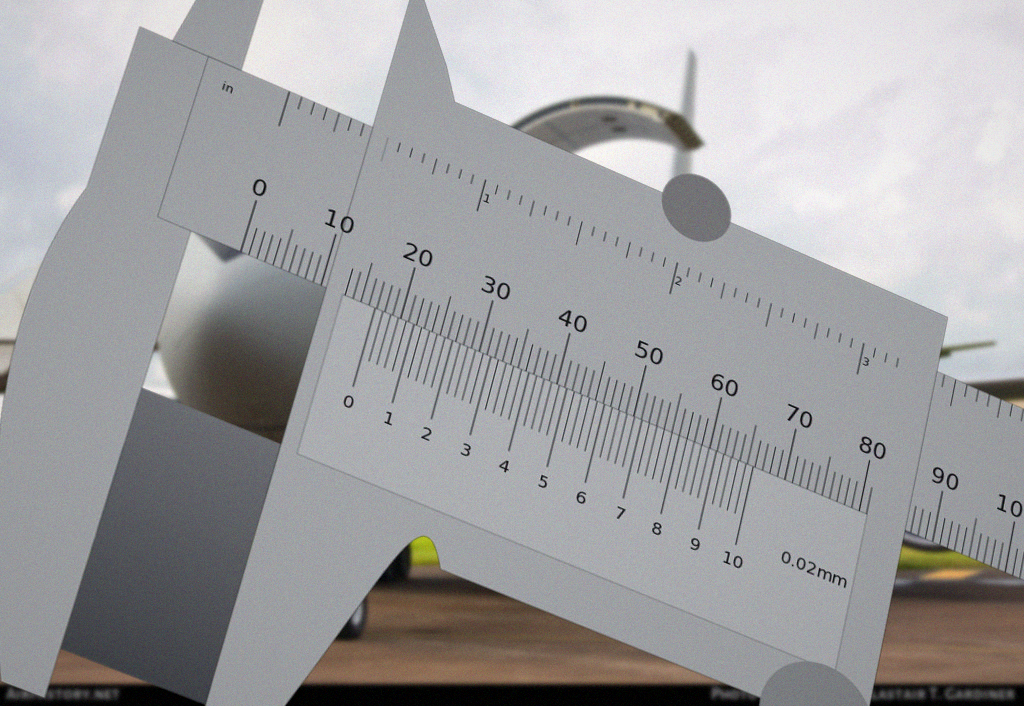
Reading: 16.8 (mm)
